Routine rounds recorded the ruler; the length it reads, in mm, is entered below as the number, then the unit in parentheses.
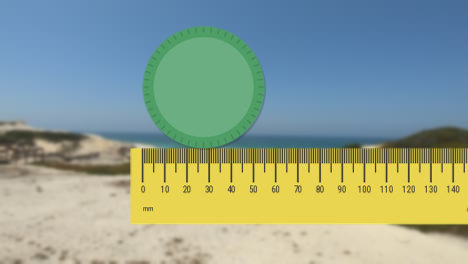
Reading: 55 (mm)
